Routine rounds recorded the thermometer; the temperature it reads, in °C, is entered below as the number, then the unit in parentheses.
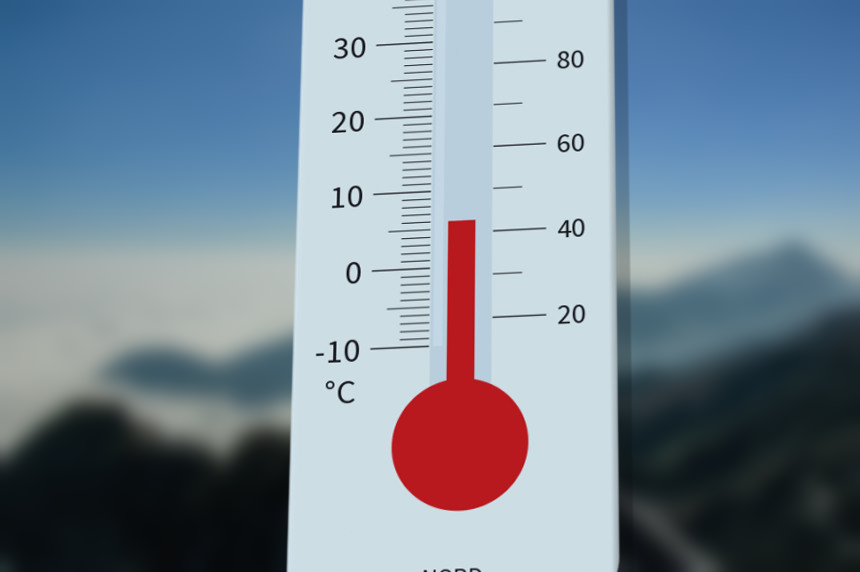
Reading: 6 (°C)
